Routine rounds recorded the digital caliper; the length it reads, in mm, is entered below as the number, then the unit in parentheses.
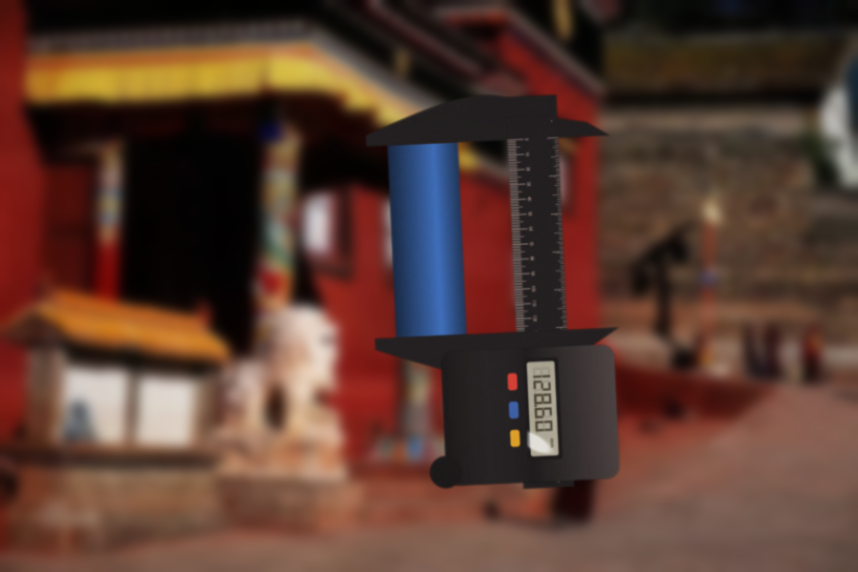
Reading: 128.60 (mm)
